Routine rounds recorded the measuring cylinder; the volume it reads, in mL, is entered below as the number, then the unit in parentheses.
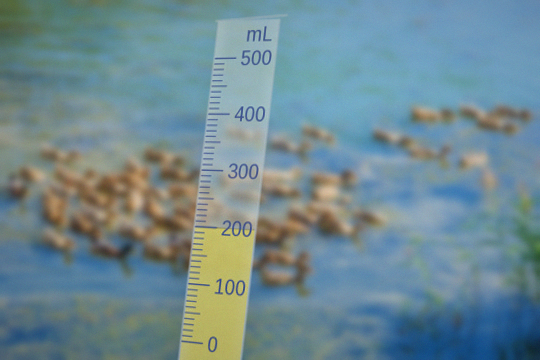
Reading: 200 (mL)
